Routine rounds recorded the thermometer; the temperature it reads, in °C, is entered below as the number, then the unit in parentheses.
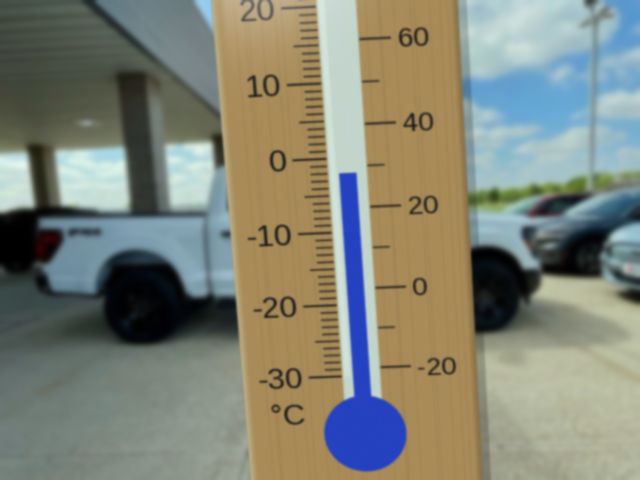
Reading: -2 (°C)
